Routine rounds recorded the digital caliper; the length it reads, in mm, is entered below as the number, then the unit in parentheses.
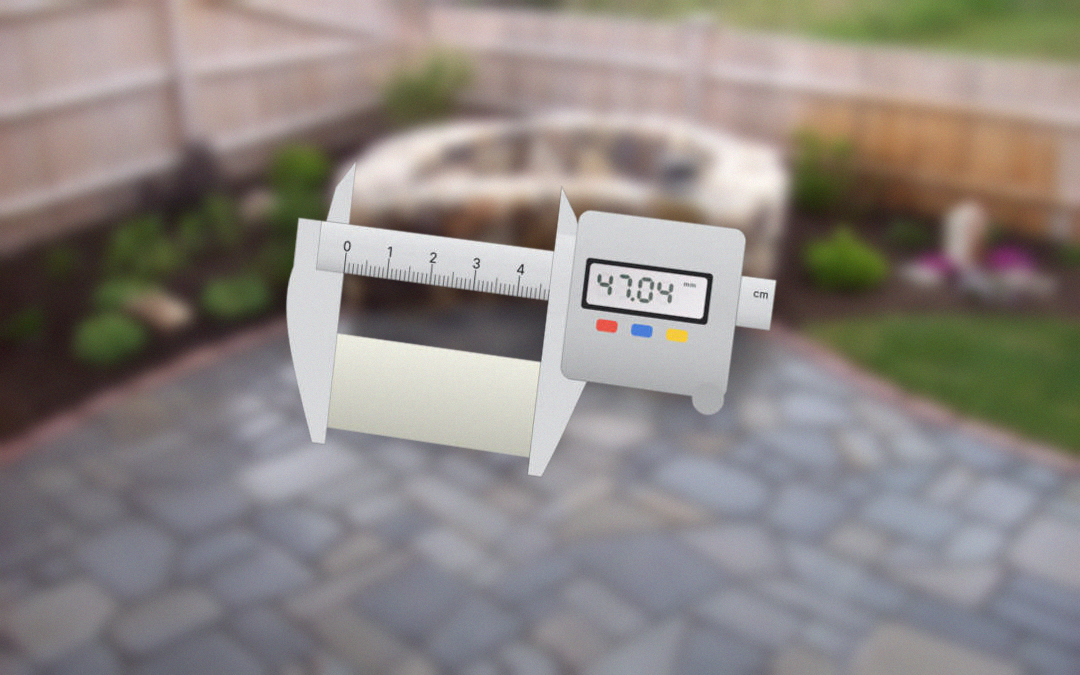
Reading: 47.04 (mm)
